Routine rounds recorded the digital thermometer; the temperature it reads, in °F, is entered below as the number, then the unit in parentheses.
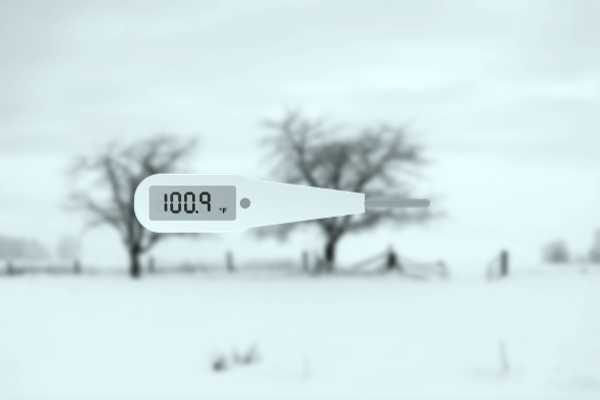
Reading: 100.9 (°F)
